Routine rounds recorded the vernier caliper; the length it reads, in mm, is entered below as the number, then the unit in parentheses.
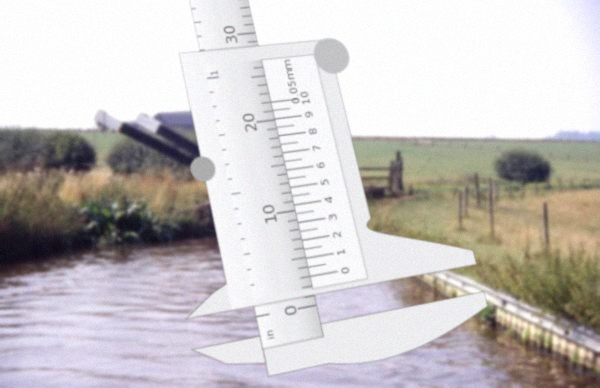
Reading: 3.0 (mm)
